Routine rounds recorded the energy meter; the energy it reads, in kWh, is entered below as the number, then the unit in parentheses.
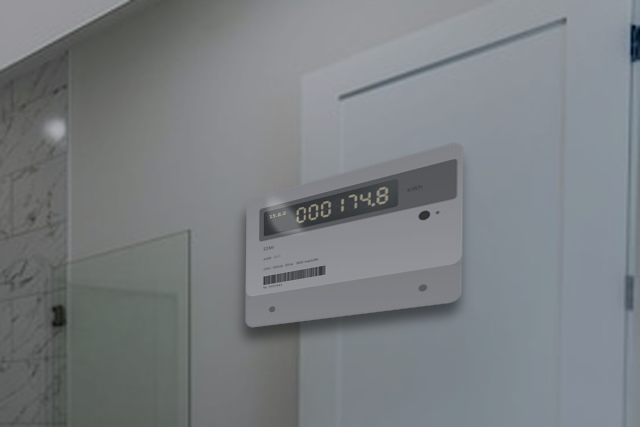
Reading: 174.8 (kWh)
